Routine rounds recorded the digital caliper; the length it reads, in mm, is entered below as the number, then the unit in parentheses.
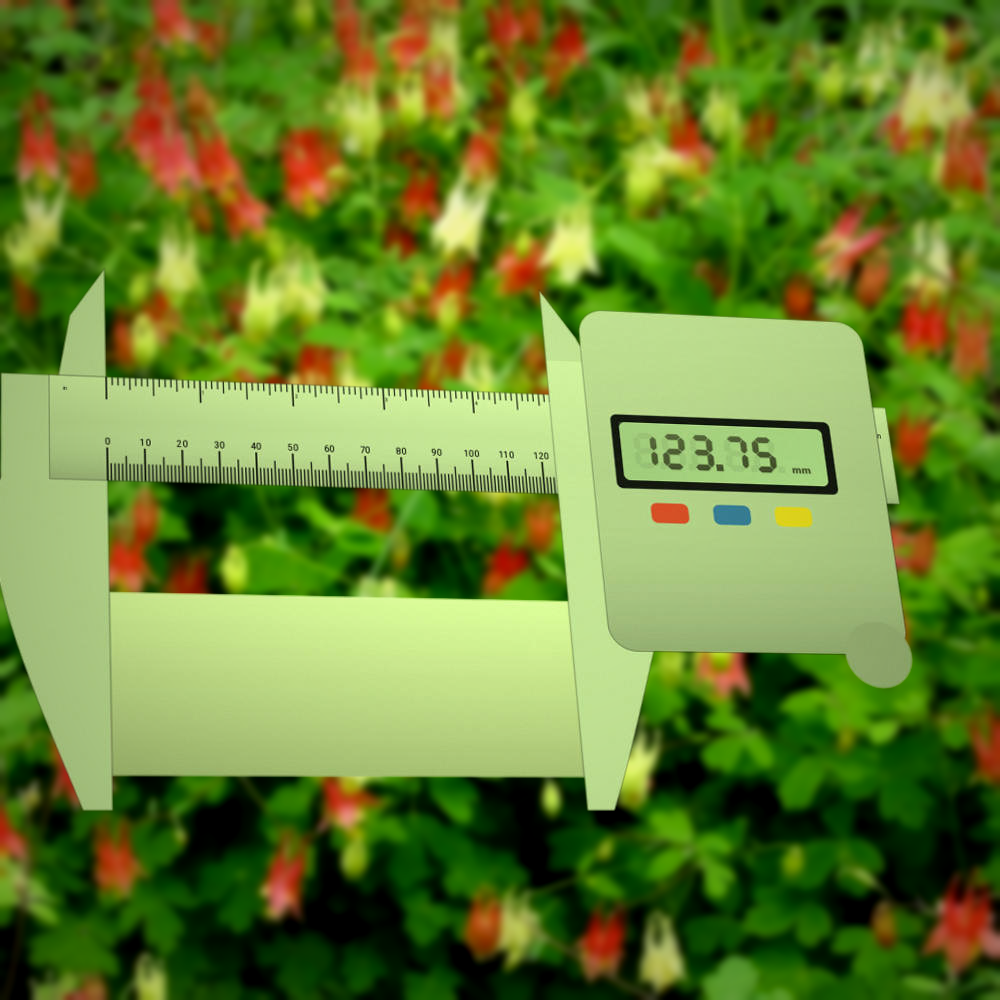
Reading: 123.75 (mm)
